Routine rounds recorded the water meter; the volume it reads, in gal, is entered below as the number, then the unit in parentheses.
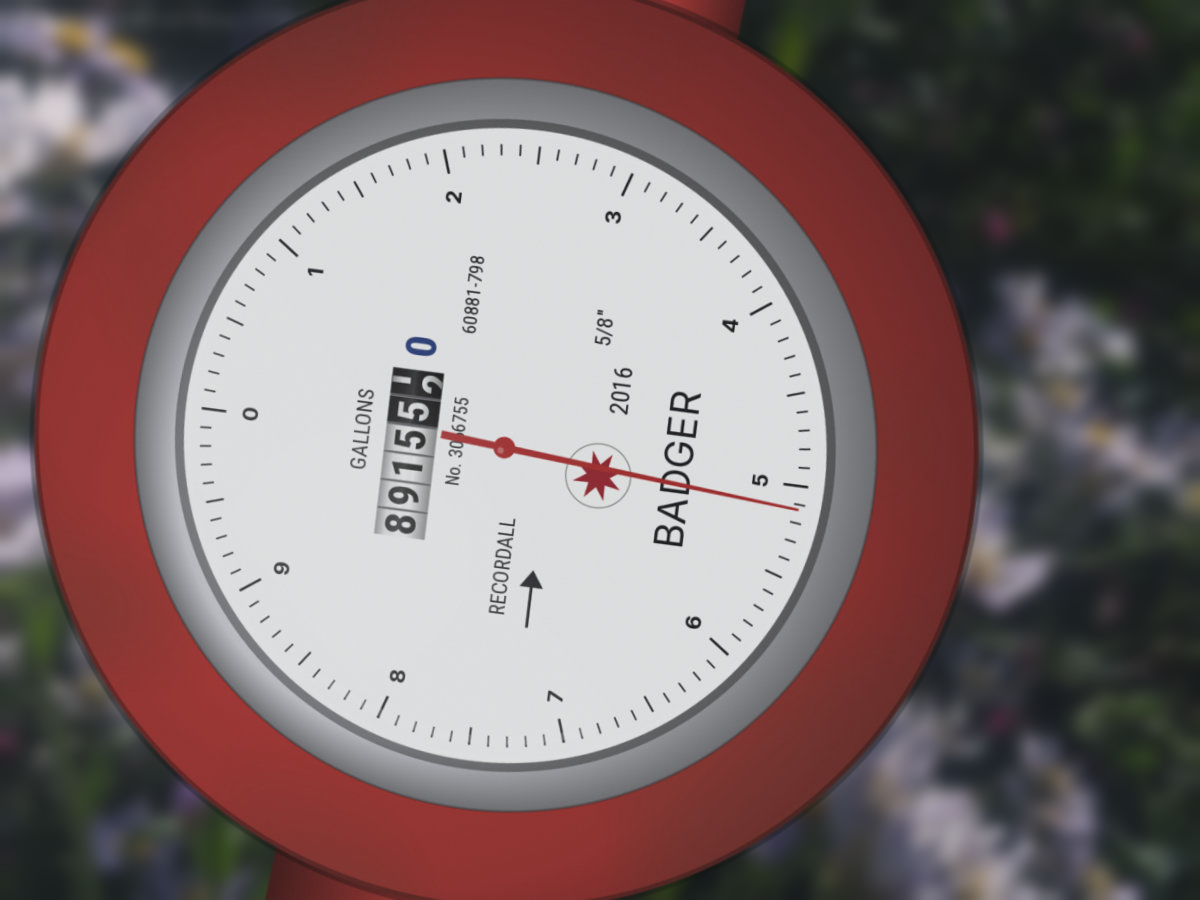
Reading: 8915515.1 (gal)
